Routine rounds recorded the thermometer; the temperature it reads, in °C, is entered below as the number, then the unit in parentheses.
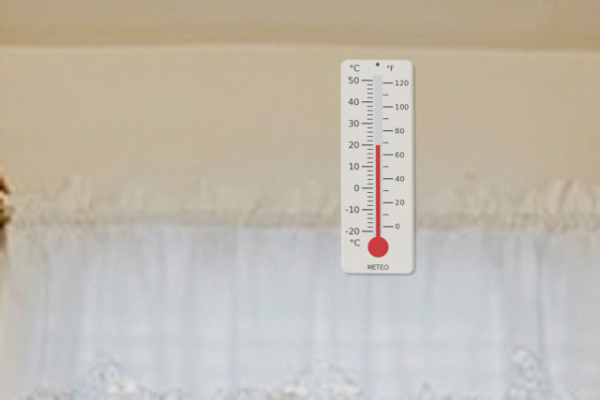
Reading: 20 (°C)
